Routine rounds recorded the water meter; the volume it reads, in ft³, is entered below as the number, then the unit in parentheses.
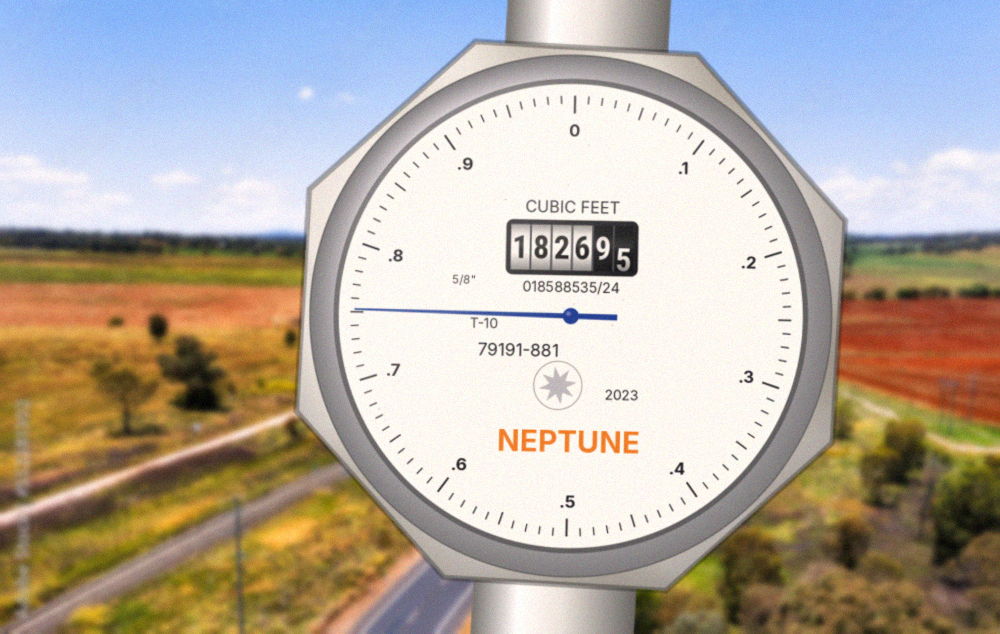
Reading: 182694.75 (ft³)
